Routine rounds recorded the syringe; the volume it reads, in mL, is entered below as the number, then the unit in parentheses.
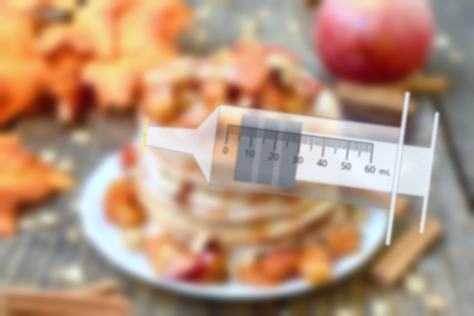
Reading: 5 (mL)
